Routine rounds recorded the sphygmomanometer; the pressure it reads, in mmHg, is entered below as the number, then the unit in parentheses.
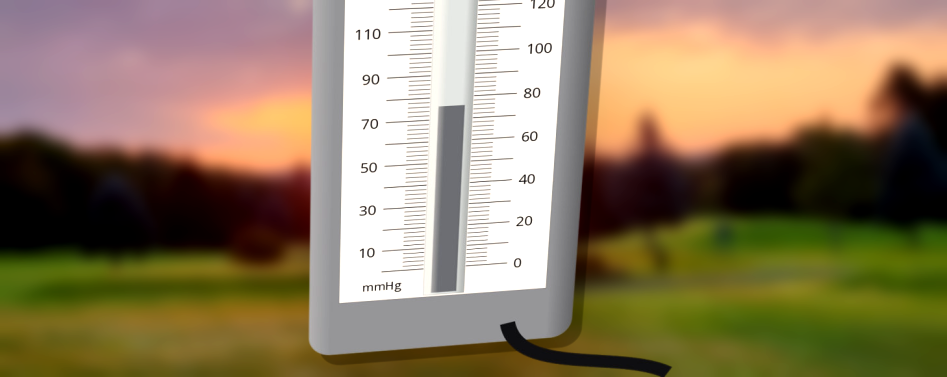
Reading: 76 (mmHg)
